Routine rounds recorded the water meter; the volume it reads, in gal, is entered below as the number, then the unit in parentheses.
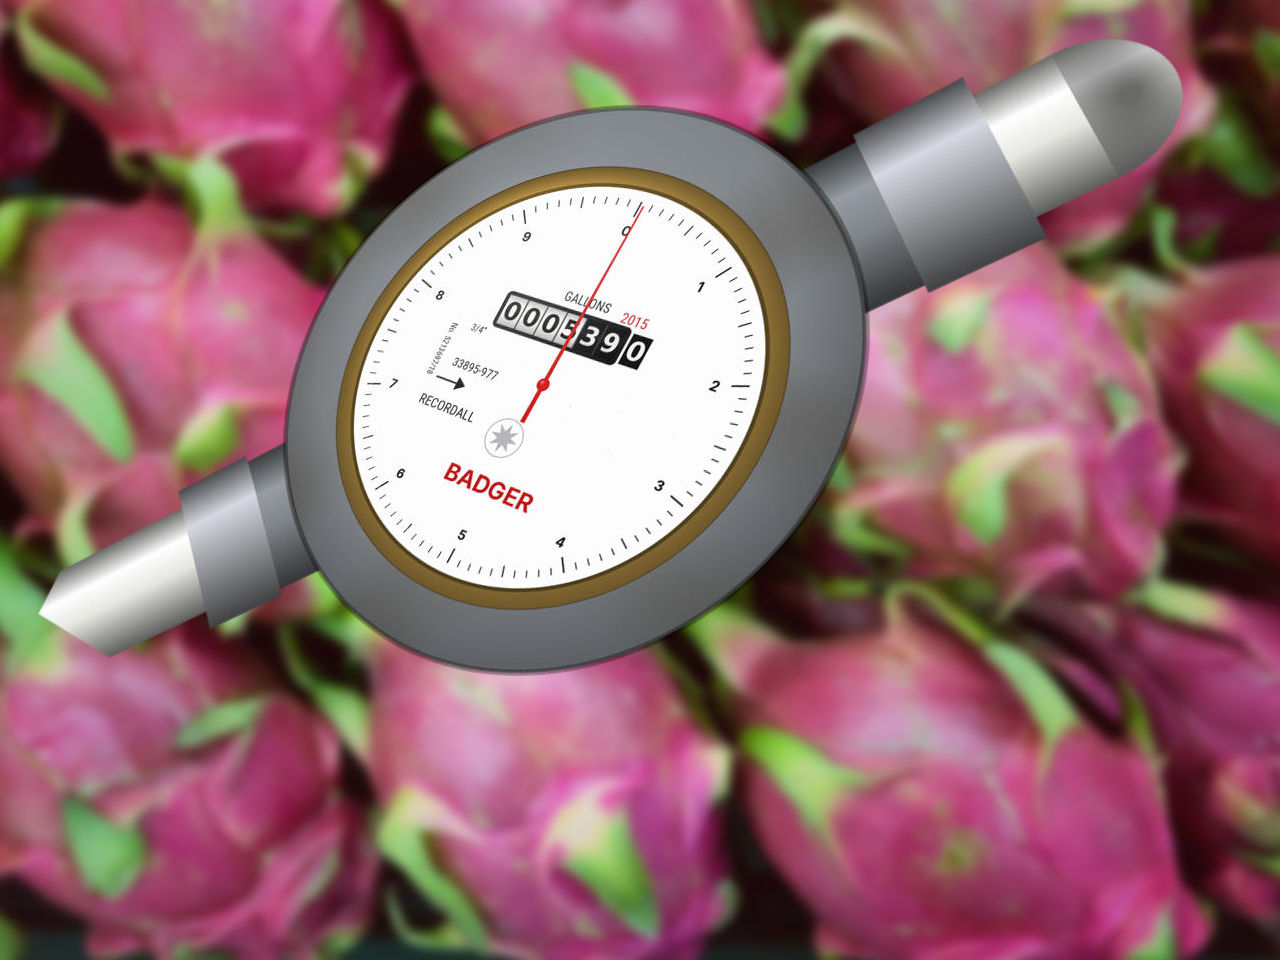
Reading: 5390.0 (gal)
